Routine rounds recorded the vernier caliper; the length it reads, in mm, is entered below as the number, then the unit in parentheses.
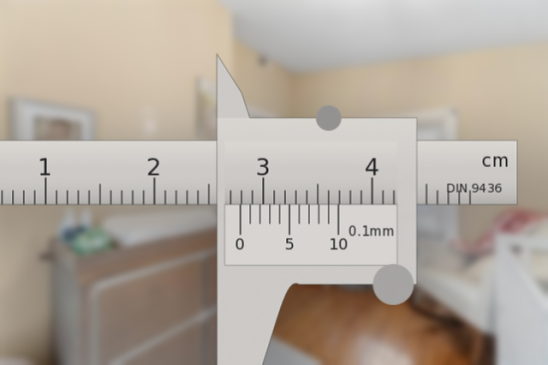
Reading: 27.9 (mm)
